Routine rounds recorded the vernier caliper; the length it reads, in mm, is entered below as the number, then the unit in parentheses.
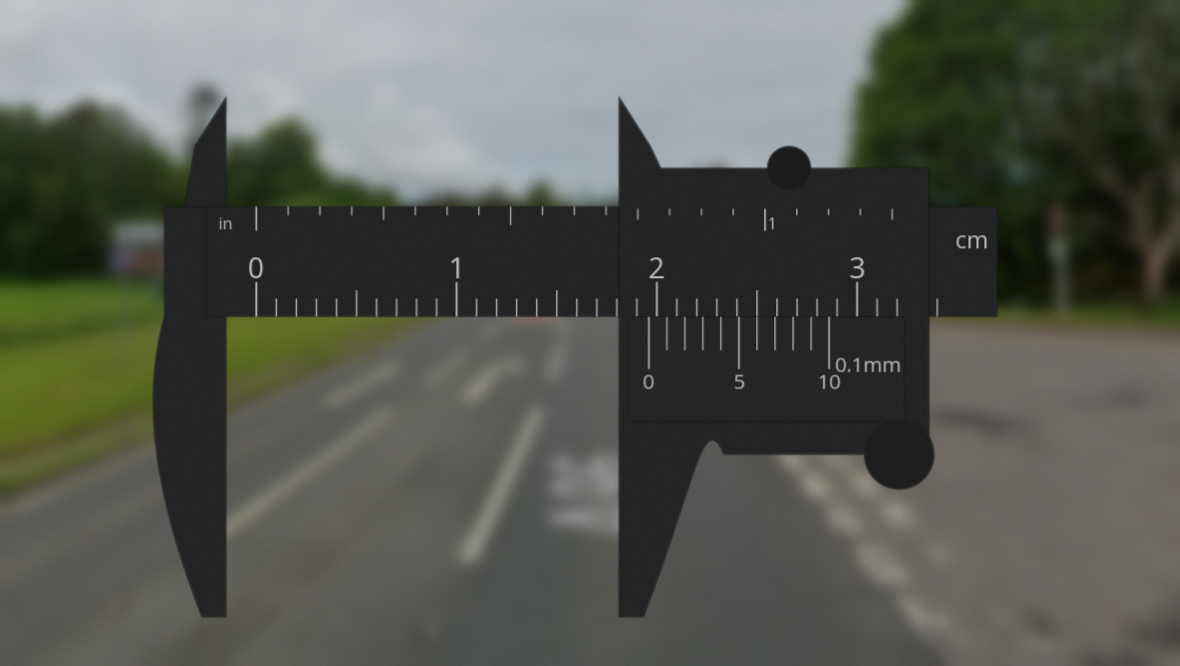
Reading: 19.6 (mm)
